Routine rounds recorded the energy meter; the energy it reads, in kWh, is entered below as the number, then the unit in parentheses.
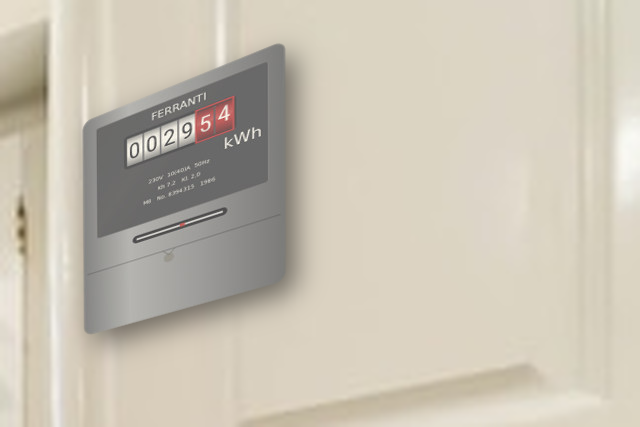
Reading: 29.54 (kWh)
